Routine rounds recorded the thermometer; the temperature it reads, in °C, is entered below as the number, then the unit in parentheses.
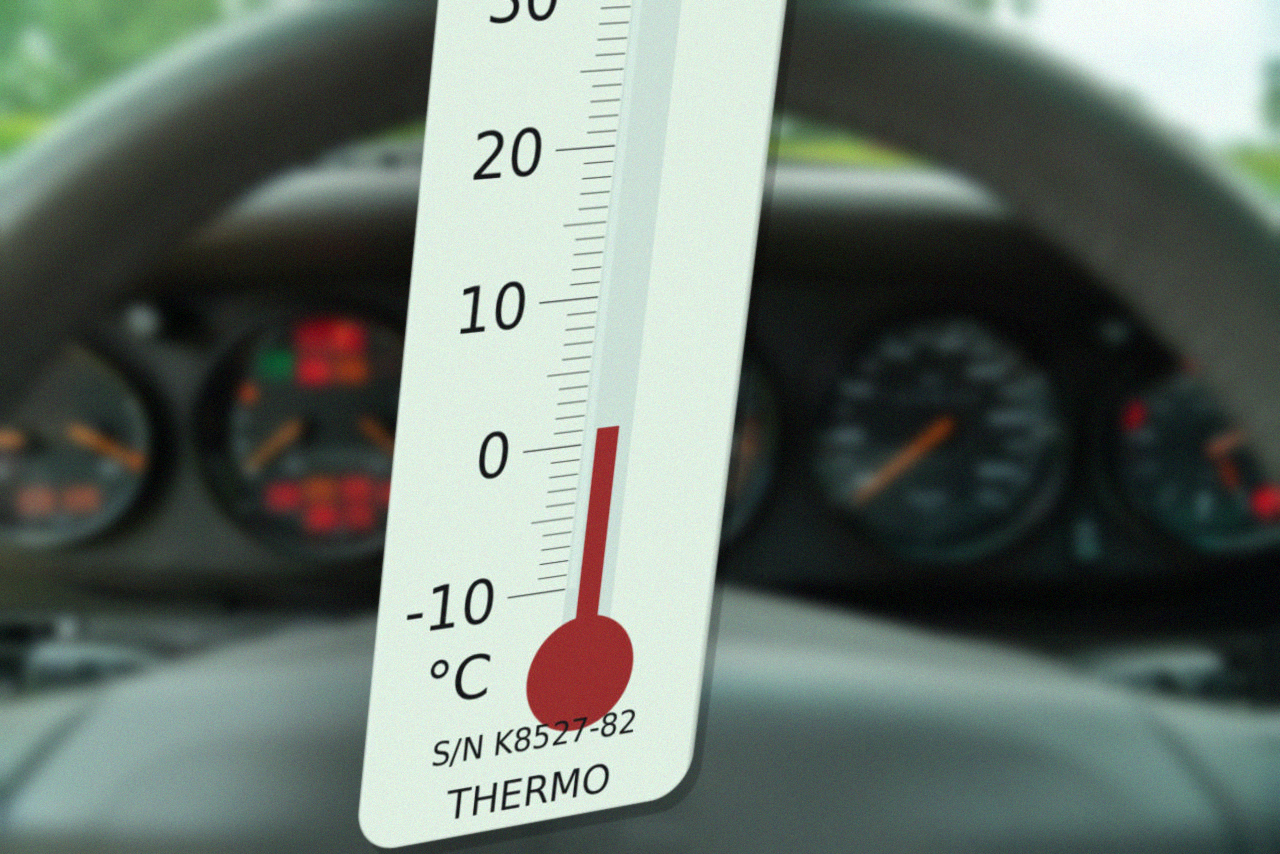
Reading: 1 (°C)
